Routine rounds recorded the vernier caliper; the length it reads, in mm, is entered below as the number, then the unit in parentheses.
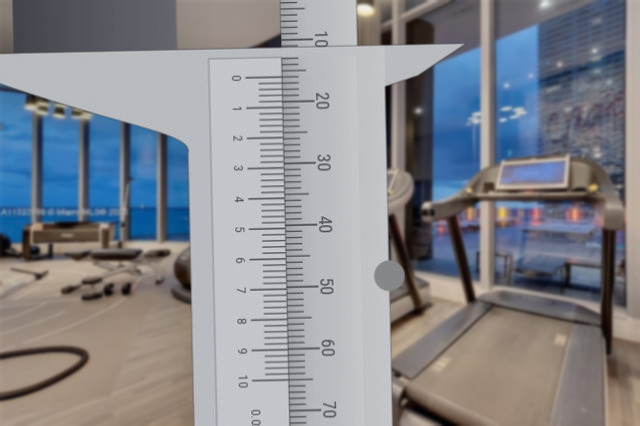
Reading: 16.0 (mm)
